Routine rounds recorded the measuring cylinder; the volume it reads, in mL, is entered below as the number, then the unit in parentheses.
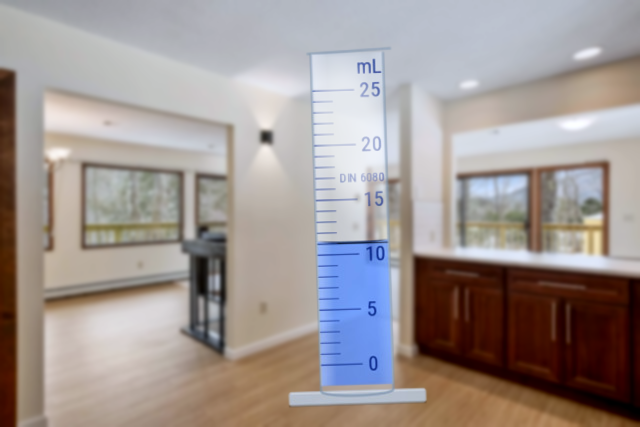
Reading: 11 (mL)
